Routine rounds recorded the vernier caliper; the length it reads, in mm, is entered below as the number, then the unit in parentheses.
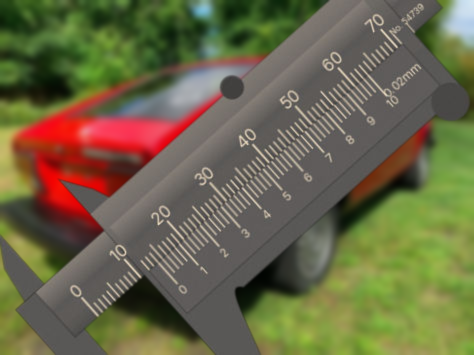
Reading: 14.0 (mm)
